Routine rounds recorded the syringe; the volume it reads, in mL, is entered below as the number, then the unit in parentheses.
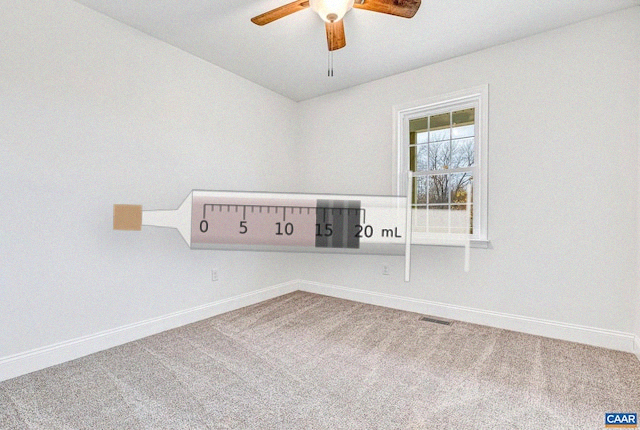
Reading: 14 (mL)
